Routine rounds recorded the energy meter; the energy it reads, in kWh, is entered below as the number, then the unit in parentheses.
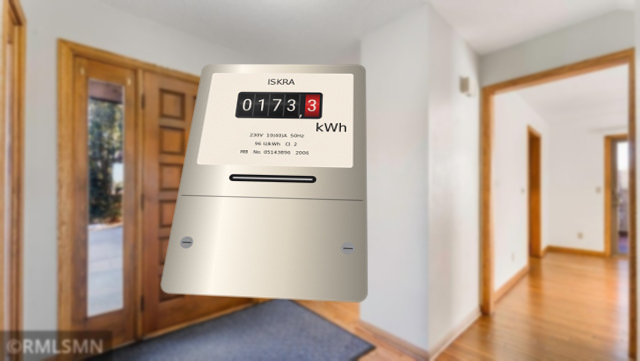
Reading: 173.3 (kWh)
